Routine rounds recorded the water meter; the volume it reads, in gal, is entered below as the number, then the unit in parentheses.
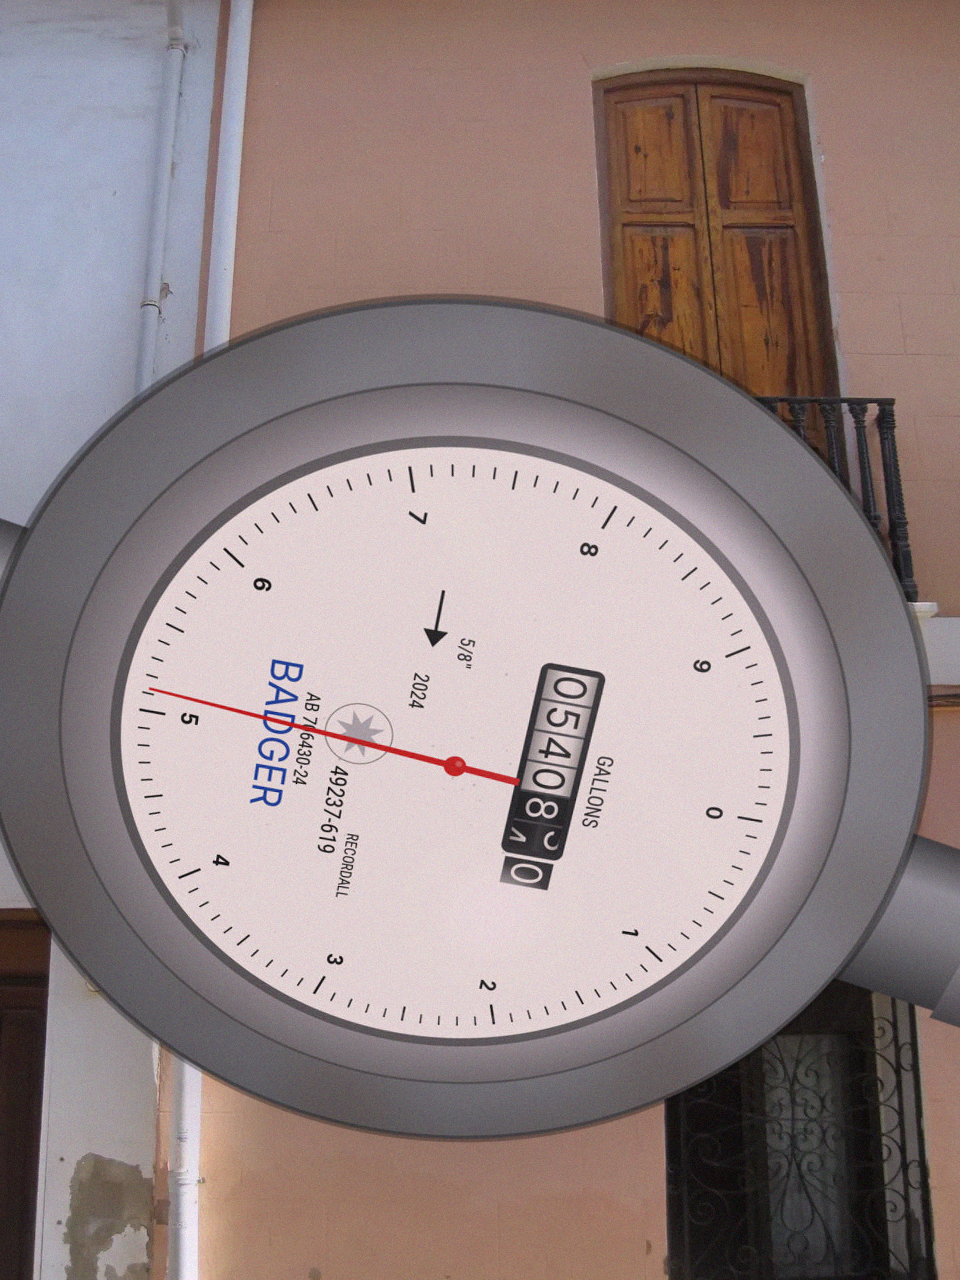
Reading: 540835.1 (gal)
